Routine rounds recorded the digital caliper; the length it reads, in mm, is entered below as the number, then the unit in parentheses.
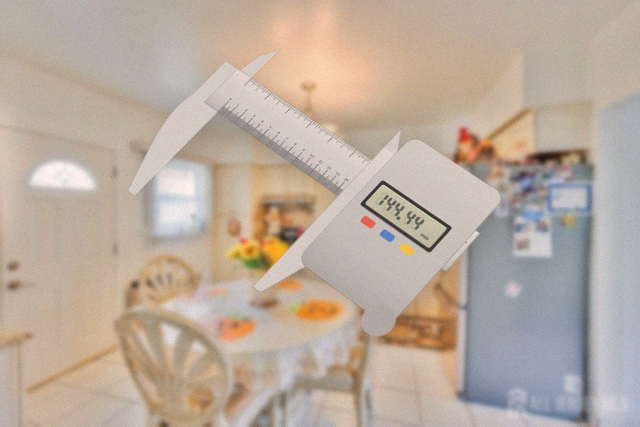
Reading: 144.44 (mm)
